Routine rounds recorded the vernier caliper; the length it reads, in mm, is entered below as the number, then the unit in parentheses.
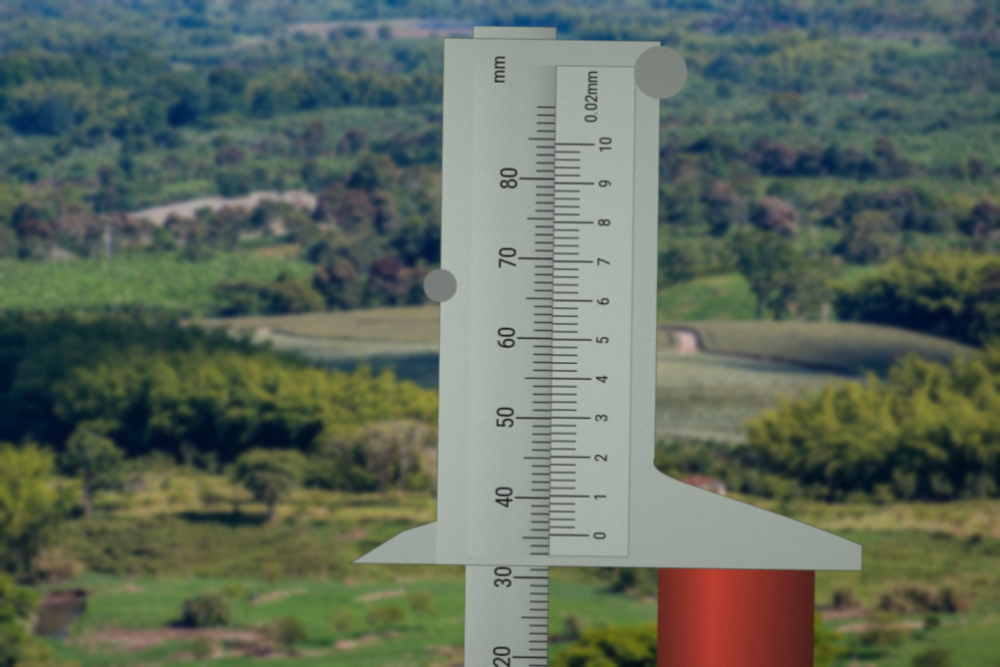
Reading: 35.4 (mm)
